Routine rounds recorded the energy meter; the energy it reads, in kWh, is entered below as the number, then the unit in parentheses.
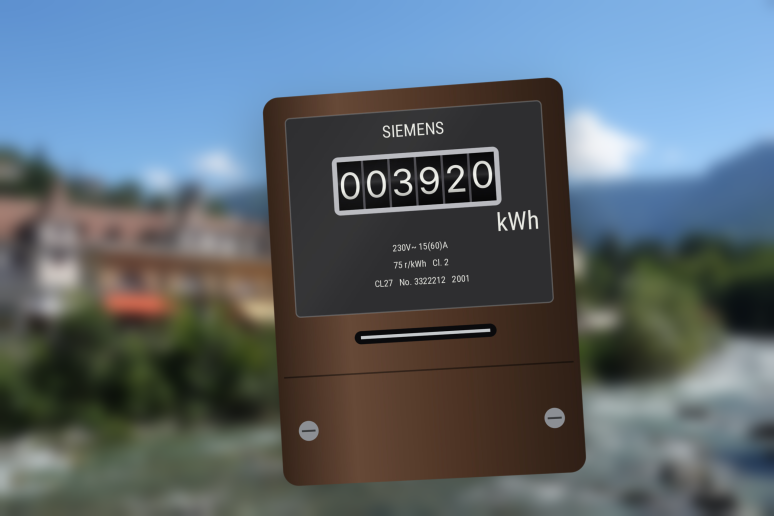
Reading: 3920 (kWh)
